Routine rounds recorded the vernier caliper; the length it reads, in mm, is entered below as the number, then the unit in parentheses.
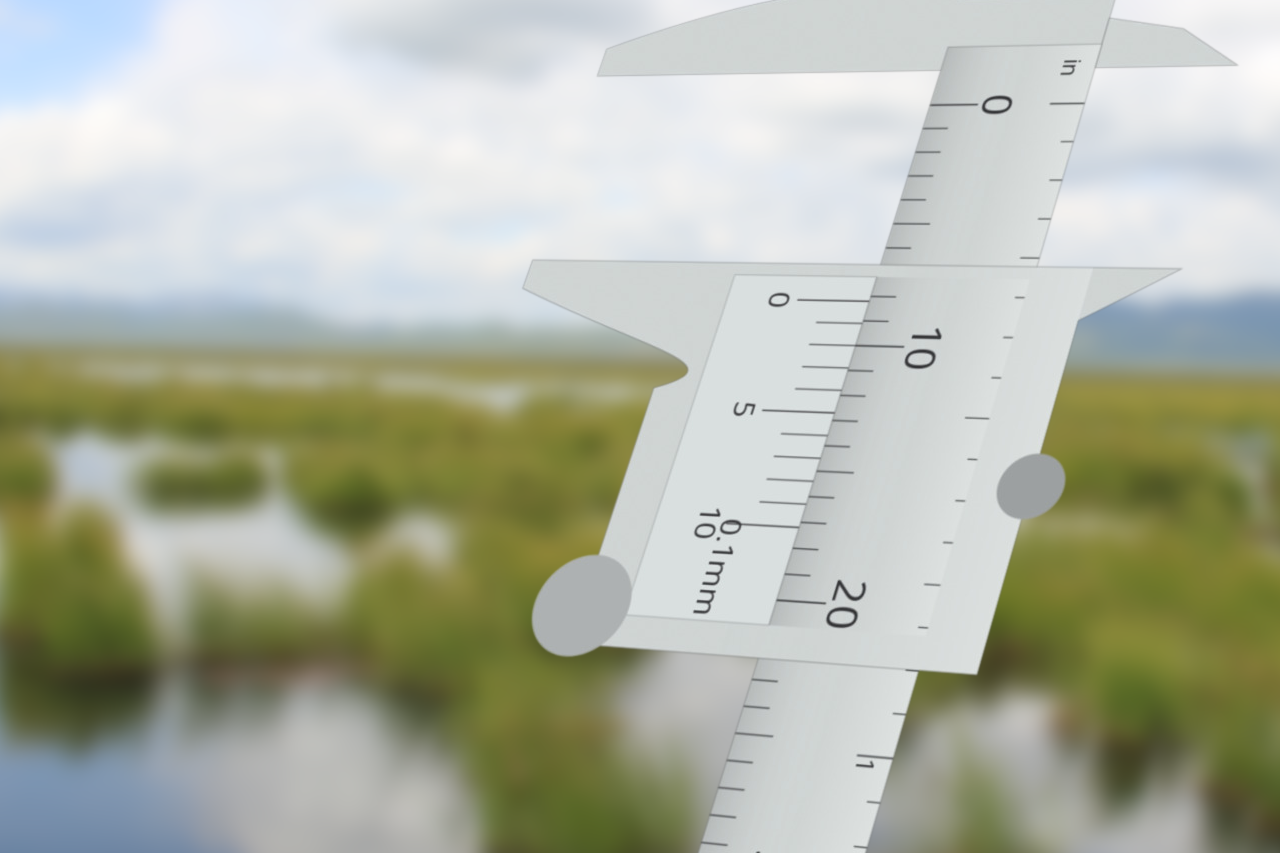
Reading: 8.2 (mm)
